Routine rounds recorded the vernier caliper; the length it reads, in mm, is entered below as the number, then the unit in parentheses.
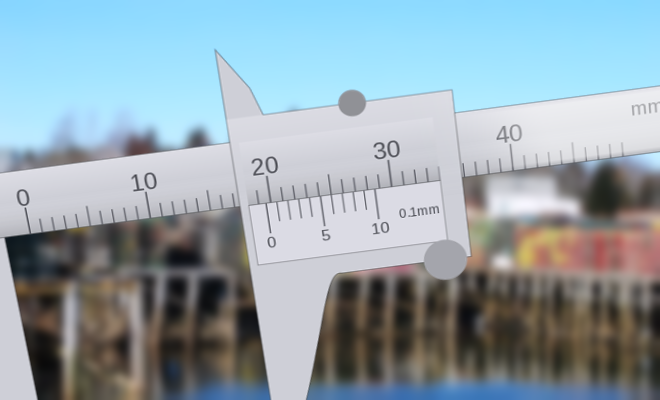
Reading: 19.6 (mm)
